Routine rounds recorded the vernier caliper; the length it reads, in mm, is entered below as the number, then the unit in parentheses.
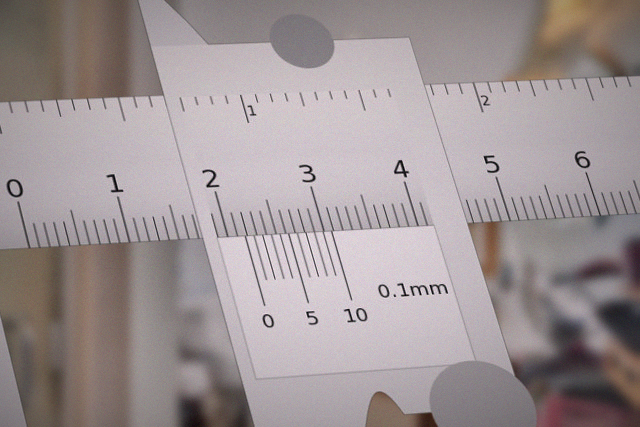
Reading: 21.8 (mm)
